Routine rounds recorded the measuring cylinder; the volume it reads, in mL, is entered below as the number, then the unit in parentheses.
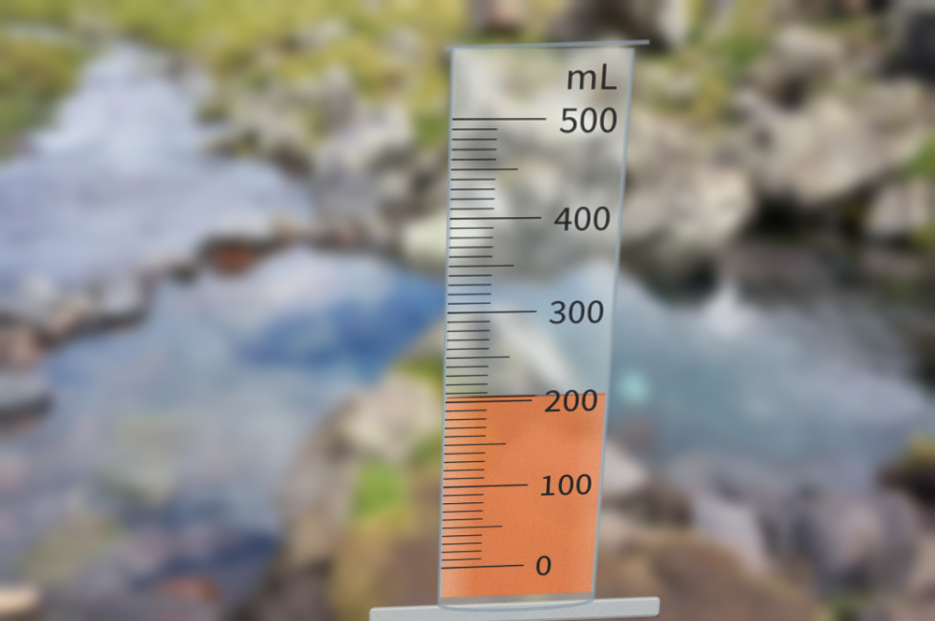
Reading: 205 (mL)
